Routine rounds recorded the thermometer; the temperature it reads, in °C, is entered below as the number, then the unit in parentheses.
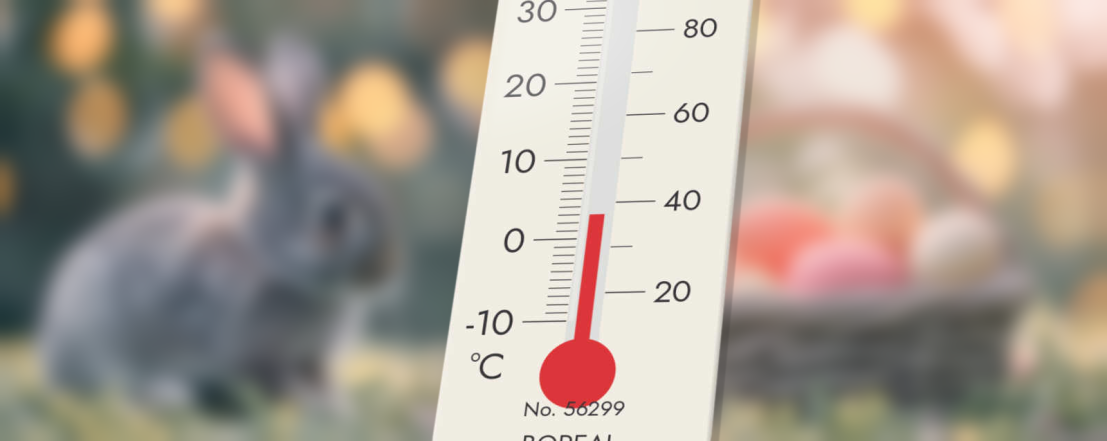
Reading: 3 (°C)
